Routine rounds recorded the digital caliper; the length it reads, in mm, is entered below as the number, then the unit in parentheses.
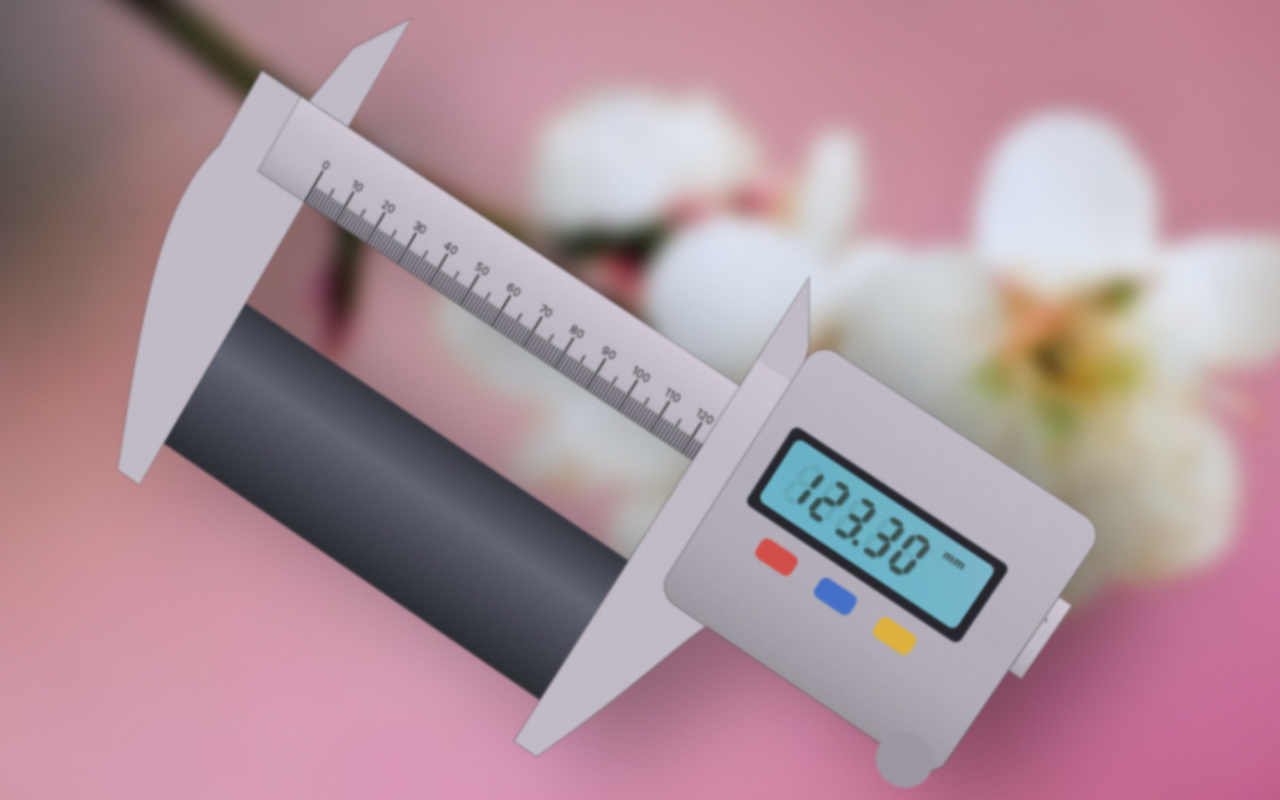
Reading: 123.30 (mm)
